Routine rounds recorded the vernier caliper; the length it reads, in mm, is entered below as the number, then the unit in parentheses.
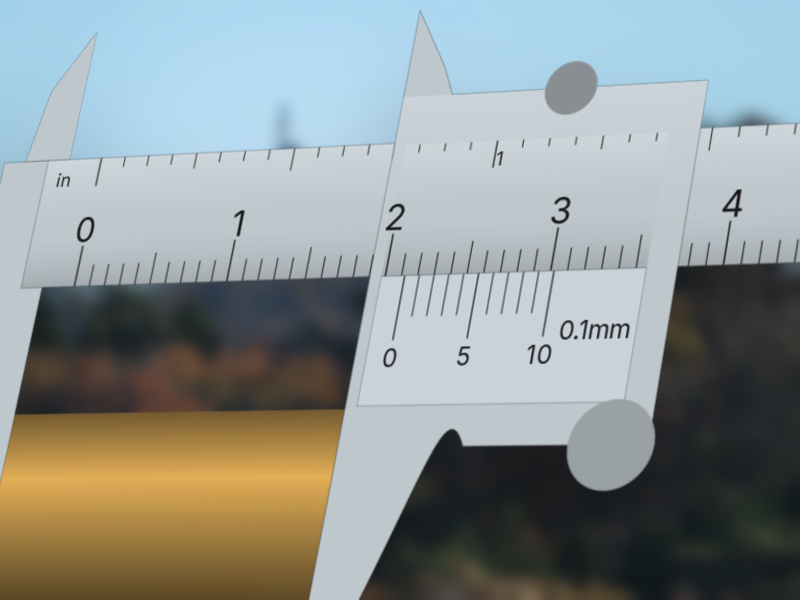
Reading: 21.2 (mm)
